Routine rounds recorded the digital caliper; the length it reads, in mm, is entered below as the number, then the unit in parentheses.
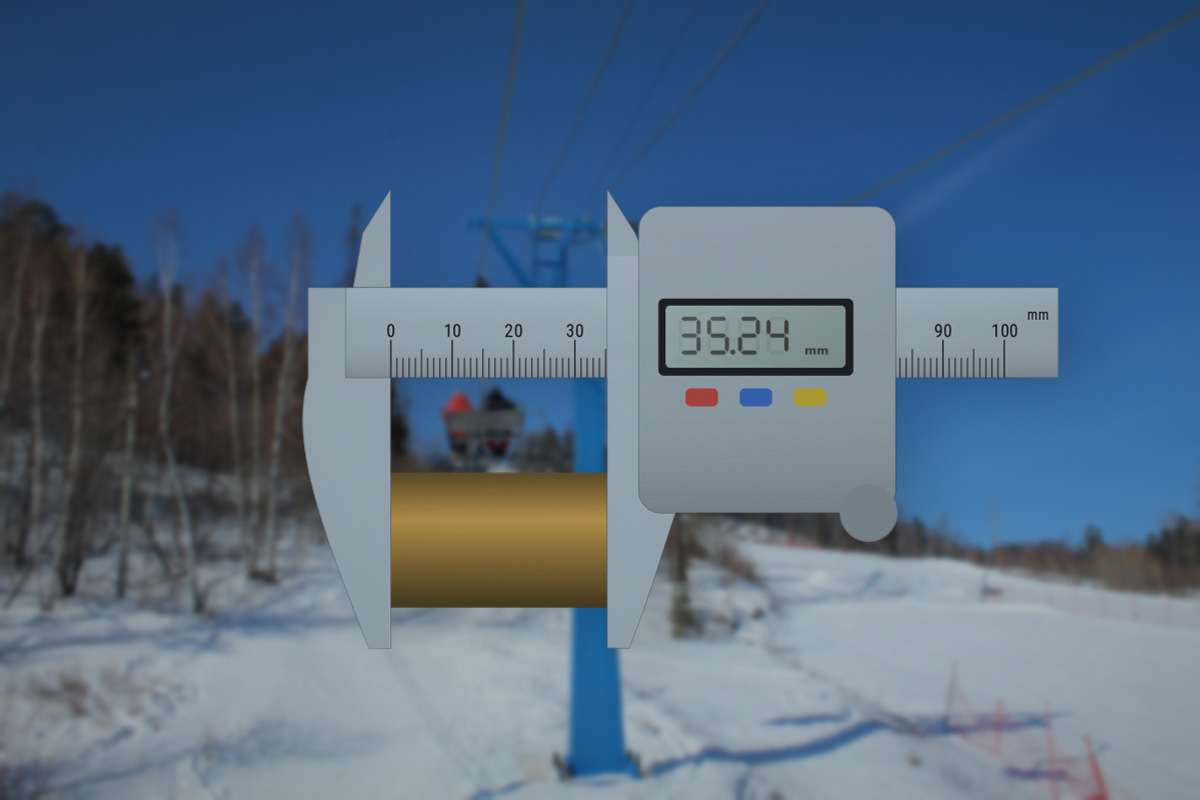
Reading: 35.24 (mm)
